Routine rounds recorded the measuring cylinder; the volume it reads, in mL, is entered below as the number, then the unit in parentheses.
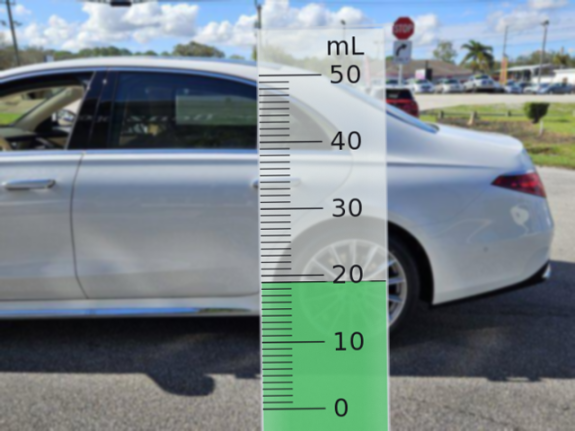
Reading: 19 (mL)
